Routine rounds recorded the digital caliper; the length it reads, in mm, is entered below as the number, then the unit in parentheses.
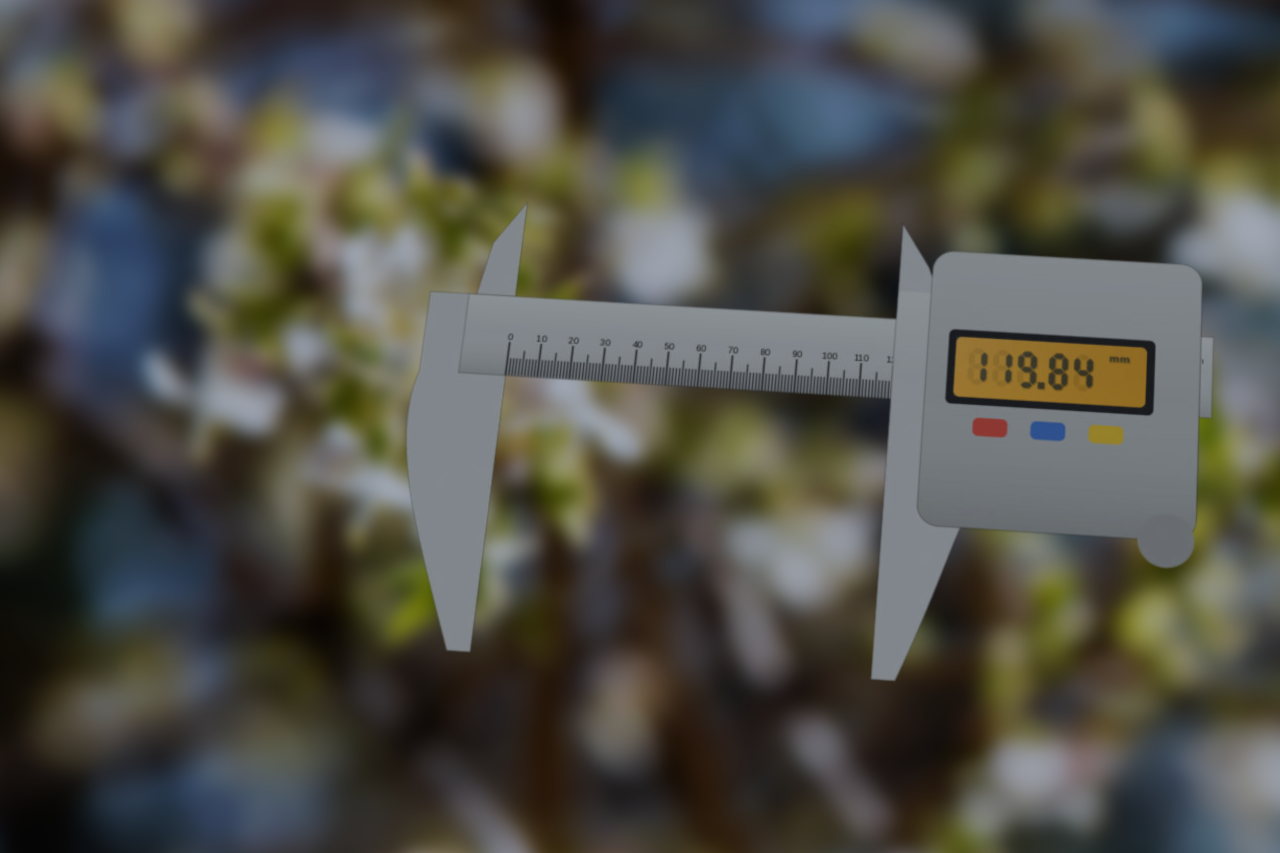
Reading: 119.84 (mm)
